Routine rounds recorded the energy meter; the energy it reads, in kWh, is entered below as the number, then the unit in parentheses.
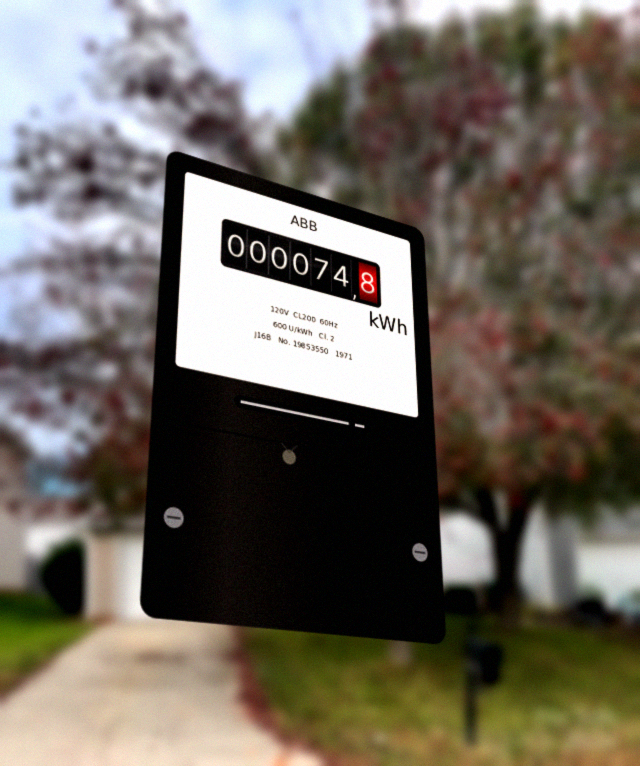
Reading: 74.8 (kWh)
